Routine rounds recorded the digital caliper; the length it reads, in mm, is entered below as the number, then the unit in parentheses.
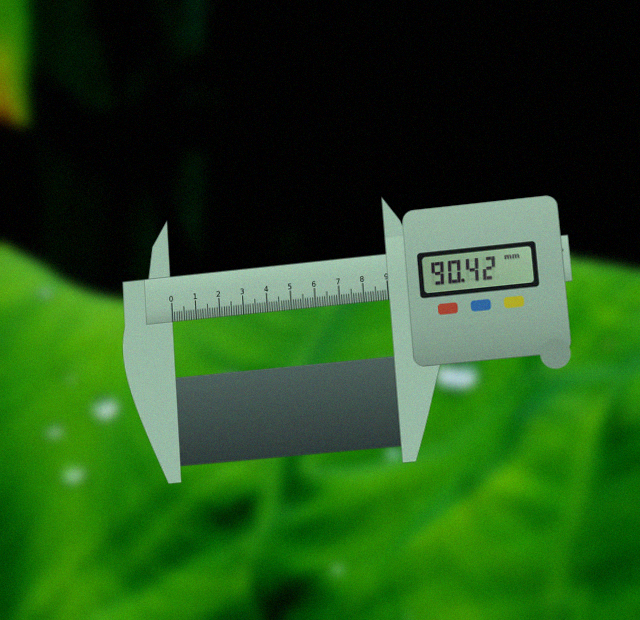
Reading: 90.42 (mm)
